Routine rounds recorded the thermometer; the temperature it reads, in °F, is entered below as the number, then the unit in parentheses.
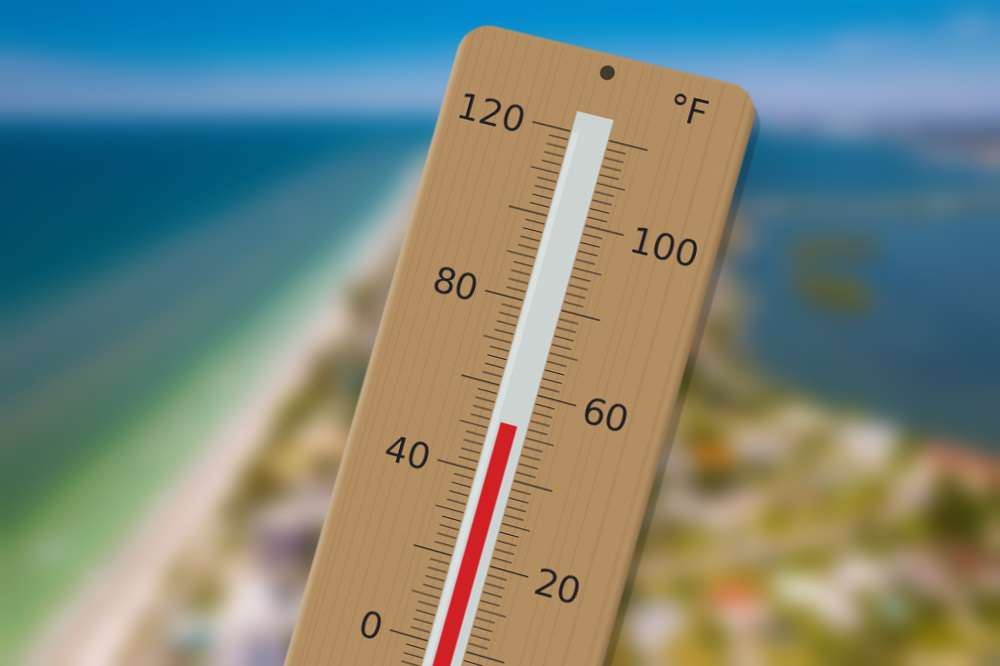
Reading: 52 (°F)
